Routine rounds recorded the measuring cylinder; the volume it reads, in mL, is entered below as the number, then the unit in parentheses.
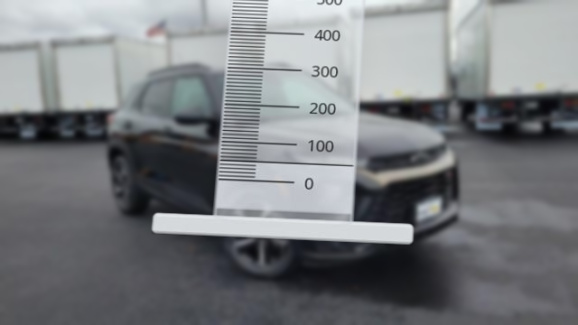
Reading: 50 (mL)
